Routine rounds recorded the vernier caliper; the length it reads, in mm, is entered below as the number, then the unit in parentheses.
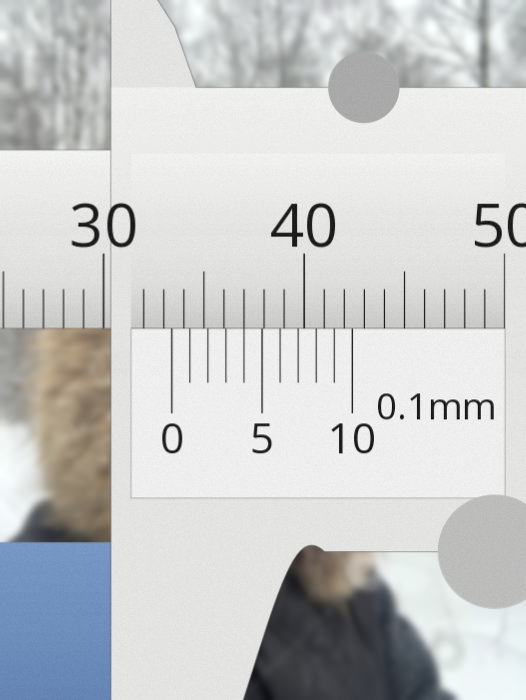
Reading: 33.4 (mm)
